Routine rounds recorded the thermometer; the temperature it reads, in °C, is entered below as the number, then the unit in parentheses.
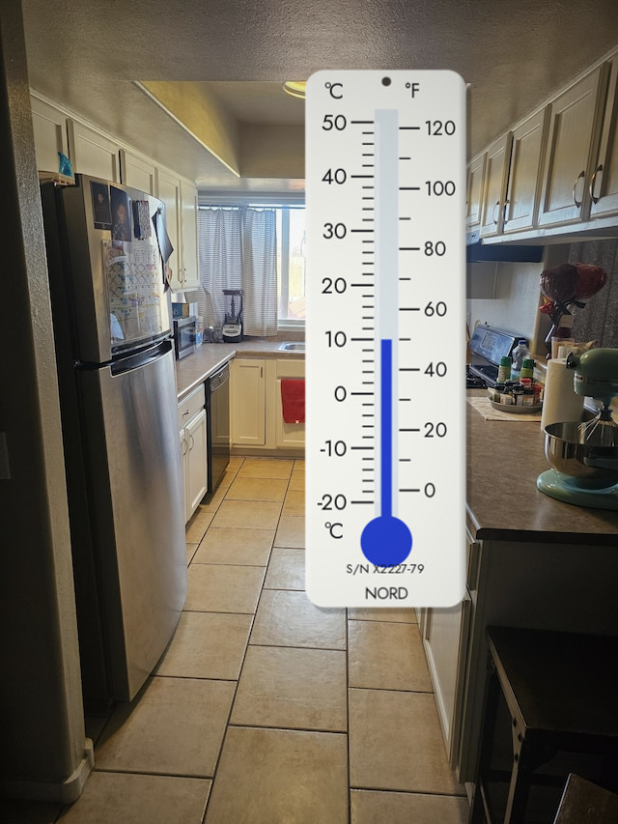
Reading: 10 (°C)
